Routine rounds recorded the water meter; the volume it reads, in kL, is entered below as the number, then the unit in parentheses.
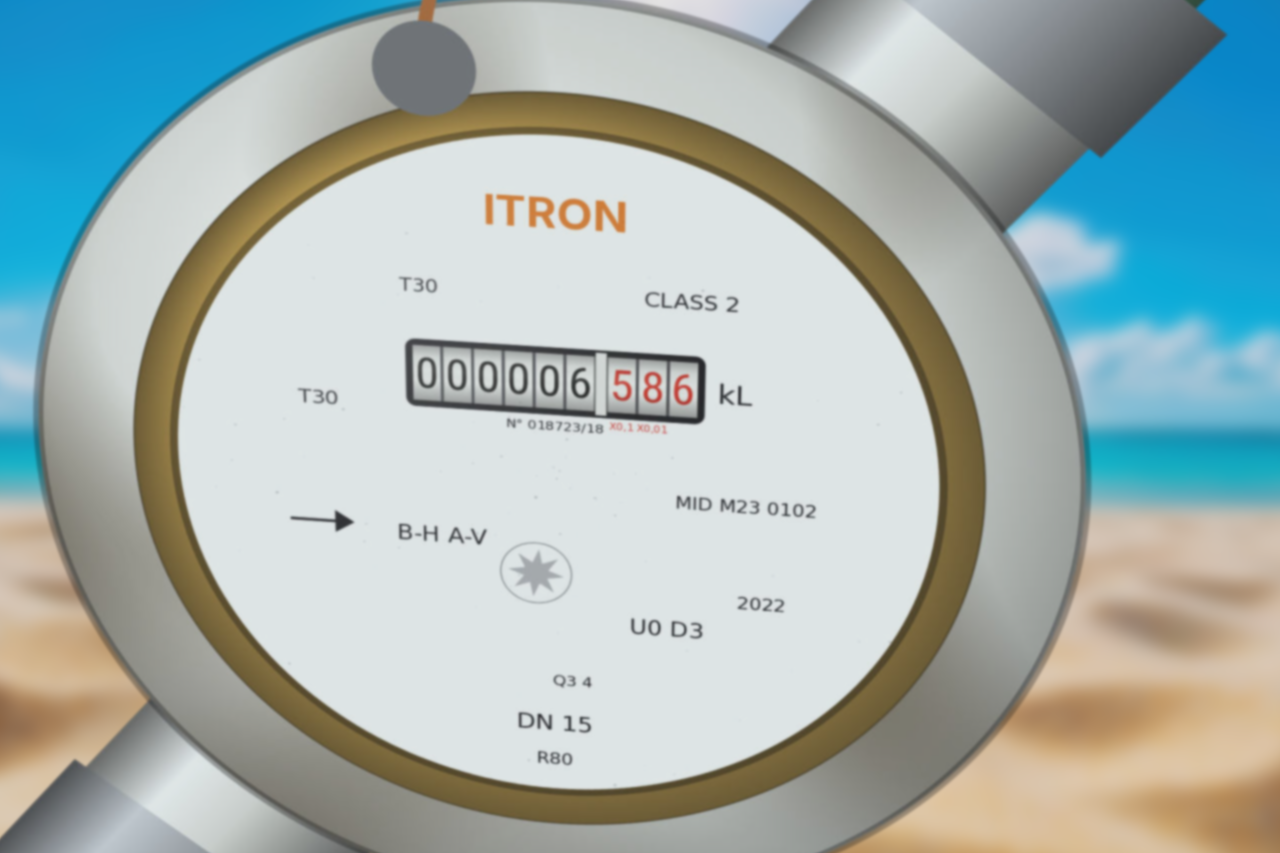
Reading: 6.586 (kL)
